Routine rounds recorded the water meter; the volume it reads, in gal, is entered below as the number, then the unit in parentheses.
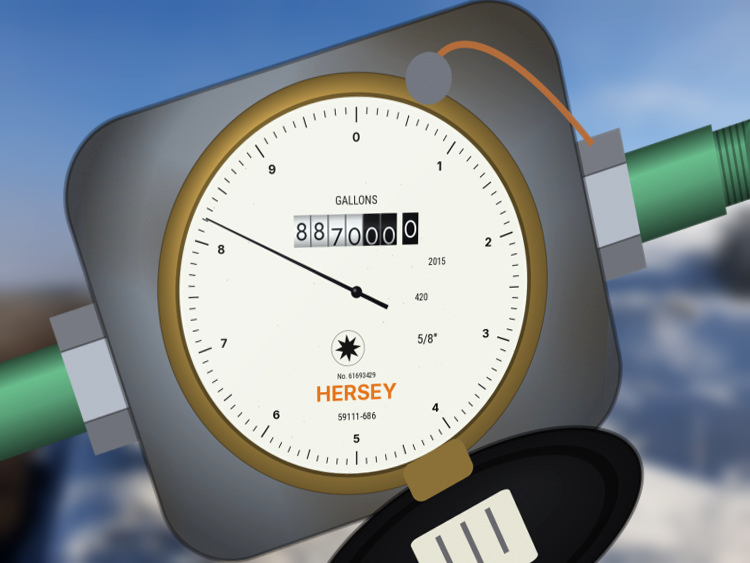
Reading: 8869998.2 (gal)
